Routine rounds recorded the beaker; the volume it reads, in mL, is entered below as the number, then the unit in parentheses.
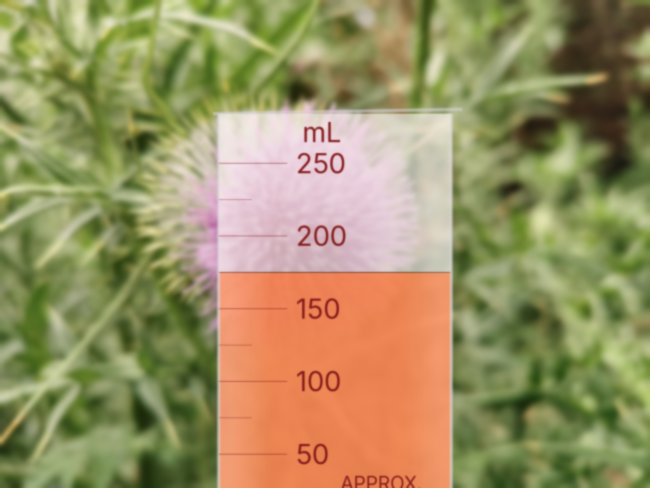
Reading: 175 (mL)
